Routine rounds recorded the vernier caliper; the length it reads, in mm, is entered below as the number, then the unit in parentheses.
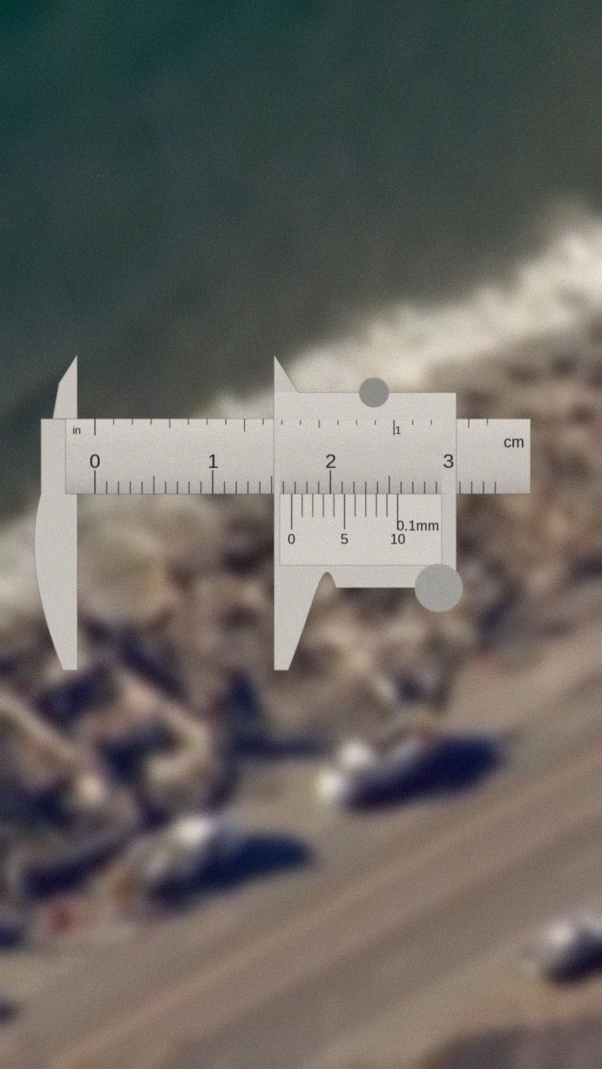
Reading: 16.7 (mm)
